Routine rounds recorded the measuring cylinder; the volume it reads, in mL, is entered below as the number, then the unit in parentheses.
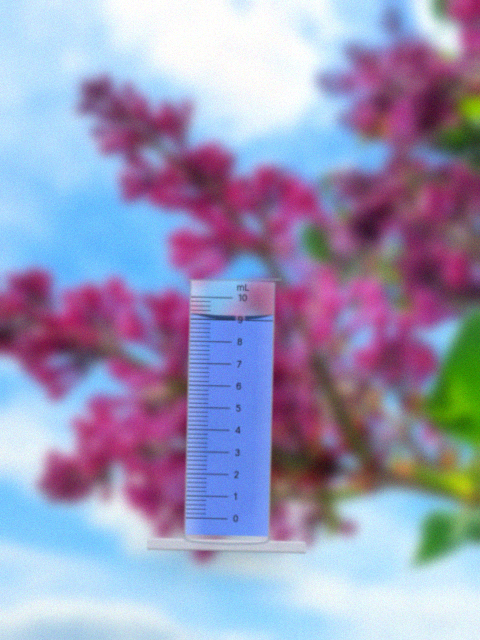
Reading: 9 (mL)
